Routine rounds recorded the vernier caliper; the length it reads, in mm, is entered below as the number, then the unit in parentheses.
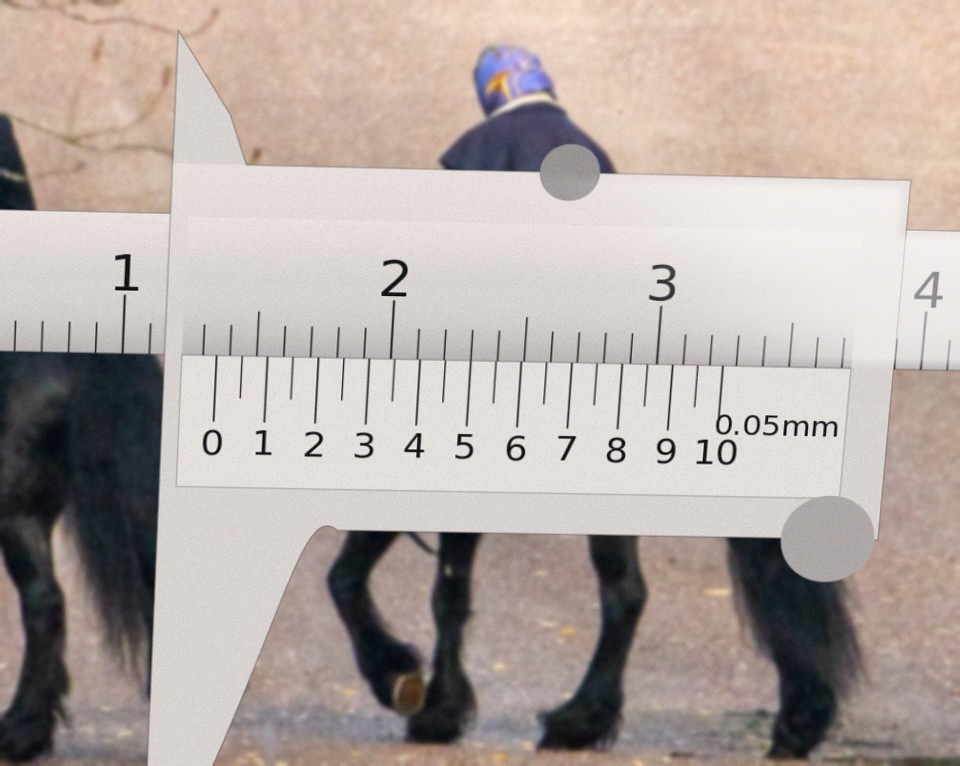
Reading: 13.50 (mm)
